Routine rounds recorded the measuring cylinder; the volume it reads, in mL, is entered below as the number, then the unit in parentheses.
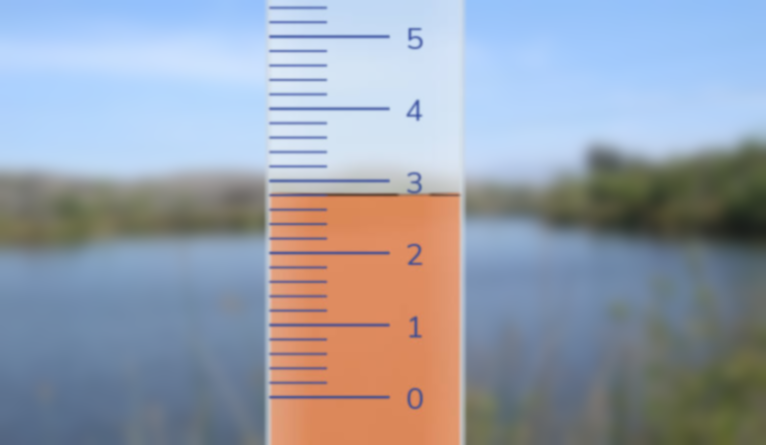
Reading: 2.8 (mL)
